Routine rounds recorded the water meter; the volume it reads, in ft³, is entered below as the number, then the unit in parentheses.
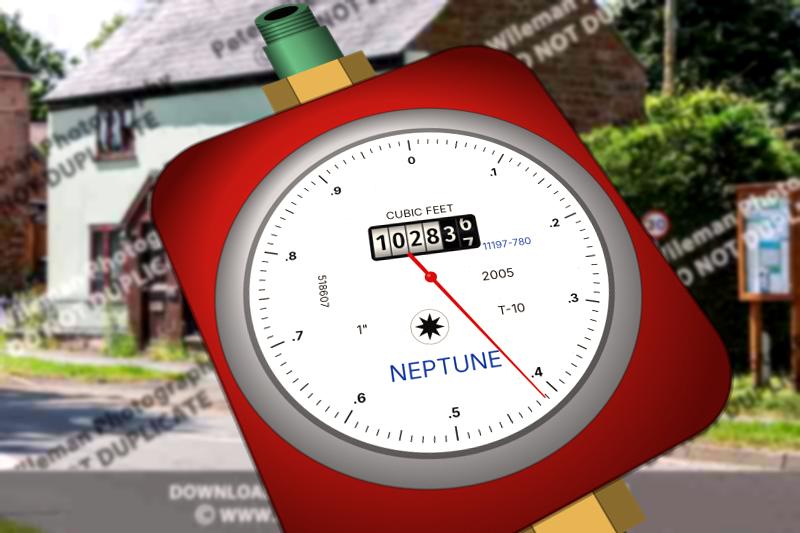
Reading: 102836.41 (ft³)
